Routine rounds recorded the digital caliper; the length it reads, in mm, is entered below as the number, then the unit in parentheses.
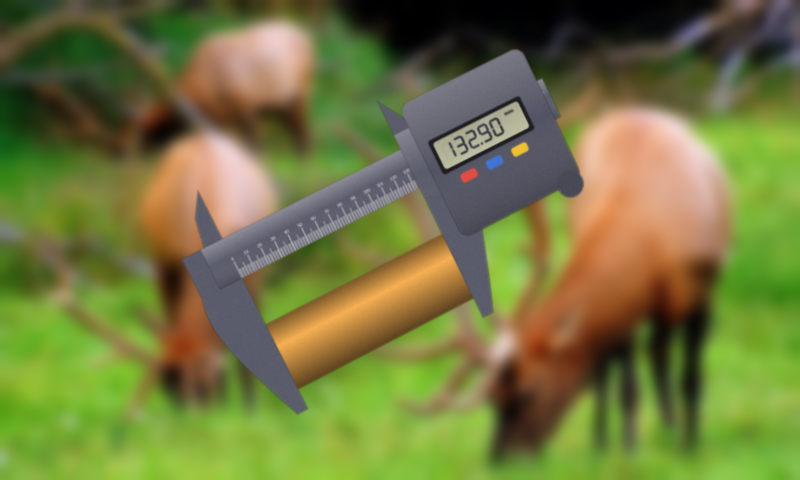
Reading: 132.90 (mm)
